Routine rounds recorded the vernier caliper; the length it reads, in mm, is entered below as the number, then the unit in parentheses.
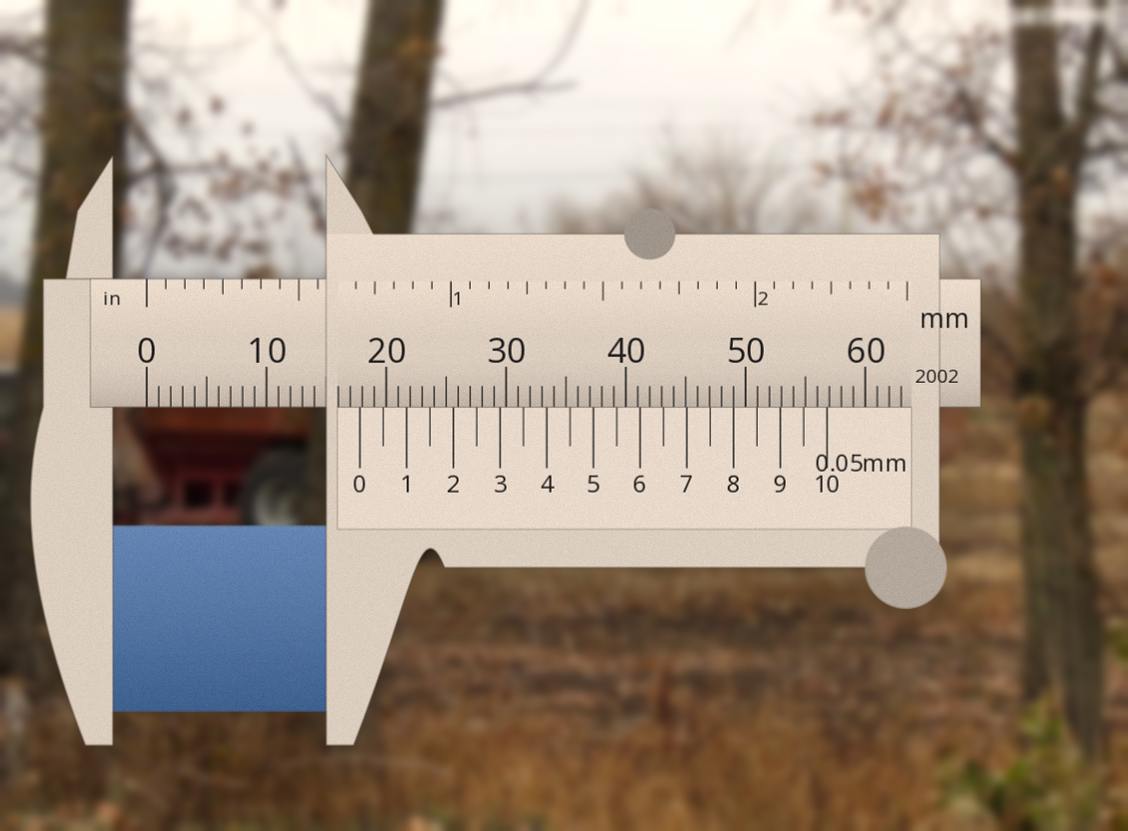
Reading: 17.8 (mm)
